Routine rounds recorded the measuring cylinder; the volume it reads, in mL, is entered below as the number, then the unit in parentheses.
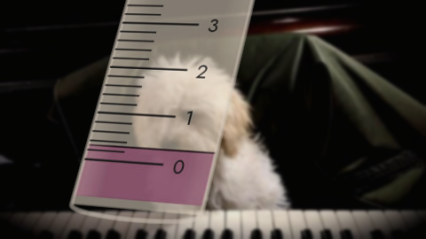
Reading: 0.3 (mL)
